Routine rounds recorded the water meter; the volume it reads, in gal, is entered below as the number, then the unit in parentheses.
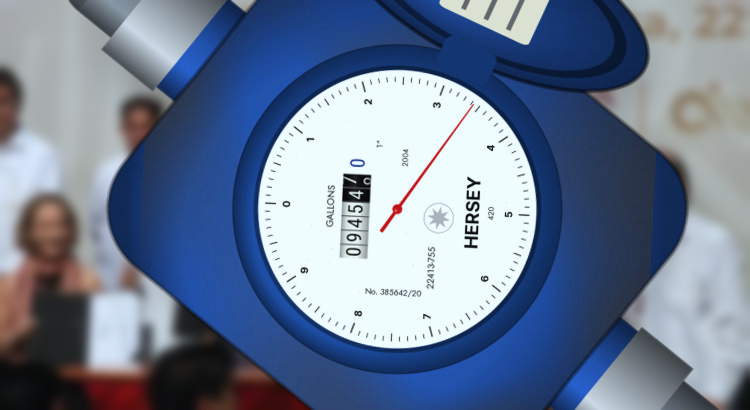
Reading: 945473.4 (gal)
